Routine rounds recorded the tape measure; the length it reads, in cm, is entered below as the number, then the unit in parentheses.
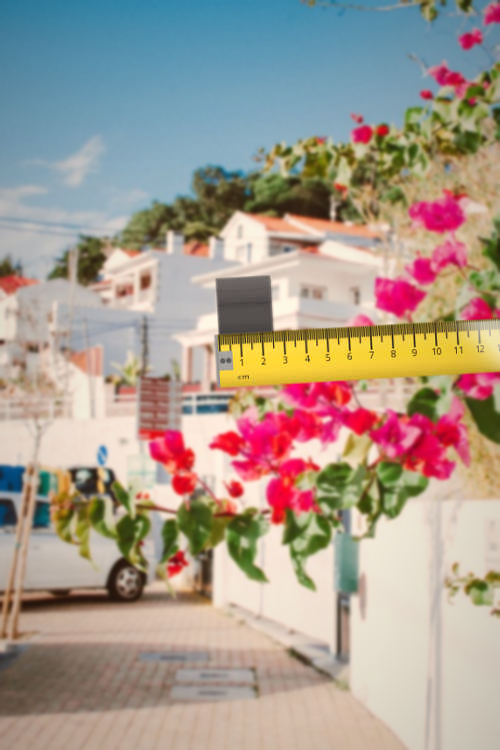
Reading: 2.5 (cm)
